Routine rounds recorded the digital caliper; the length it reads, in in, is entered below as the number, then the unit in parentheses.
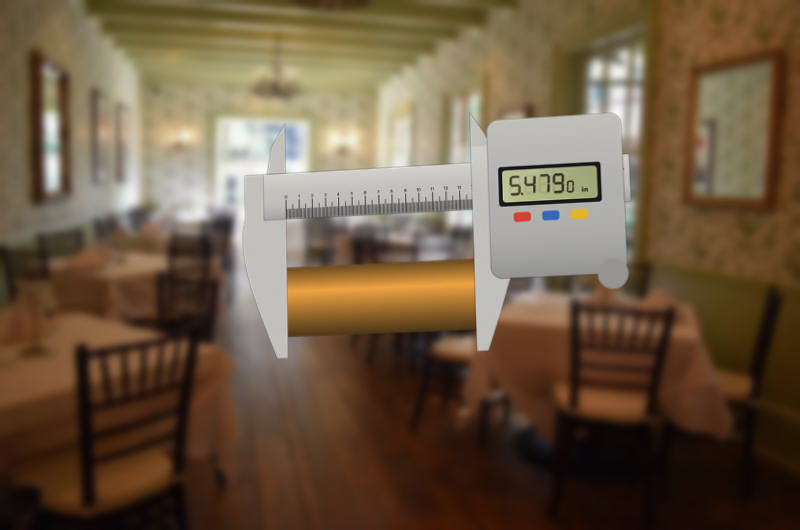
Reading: 5.4790 (in)
